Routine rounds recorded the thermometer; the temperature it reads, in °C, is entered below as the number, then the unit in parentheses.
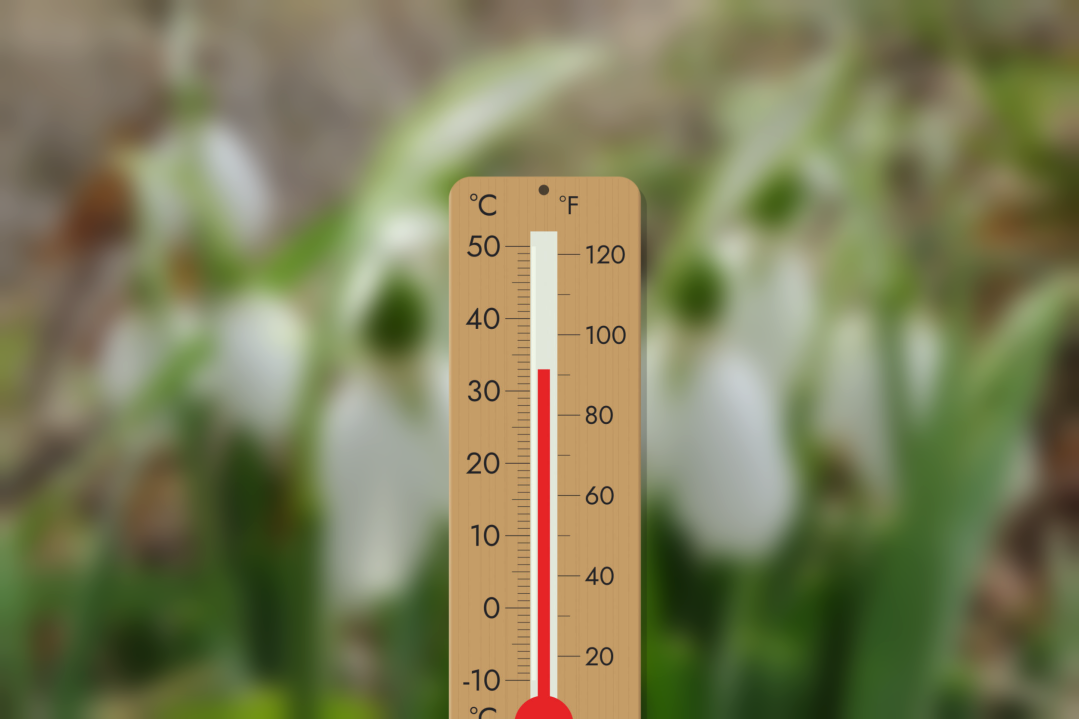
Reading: 33 (°C)
